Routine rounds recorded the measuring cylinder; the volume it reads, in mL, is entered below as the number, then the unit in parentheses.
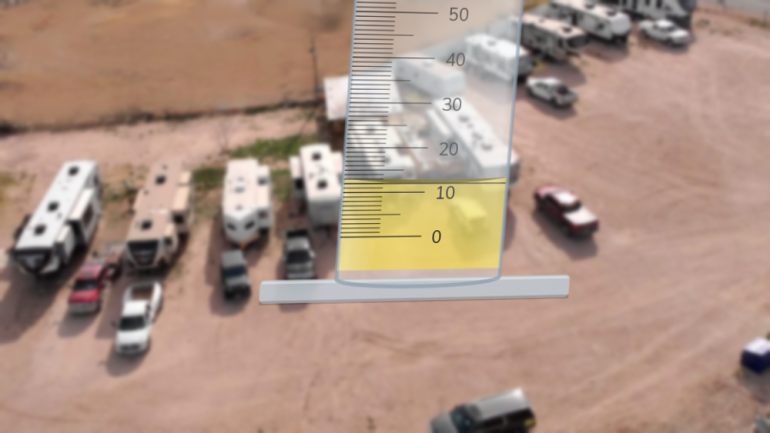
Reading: 12 (mL)
